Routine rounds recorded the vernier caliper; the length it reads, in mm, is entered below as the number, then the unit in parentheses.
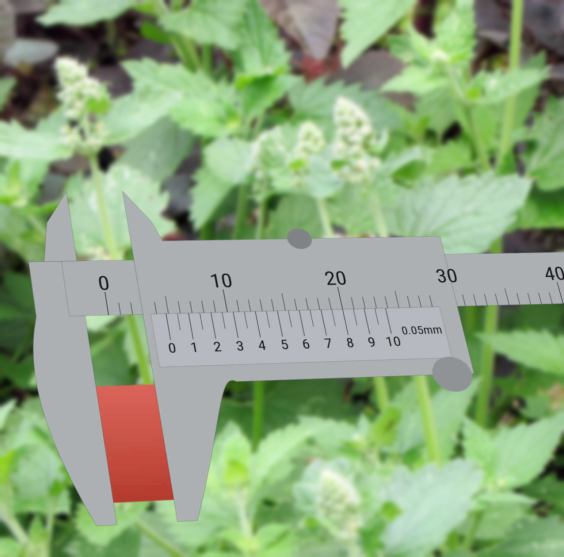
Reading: 4.8 (mm)
